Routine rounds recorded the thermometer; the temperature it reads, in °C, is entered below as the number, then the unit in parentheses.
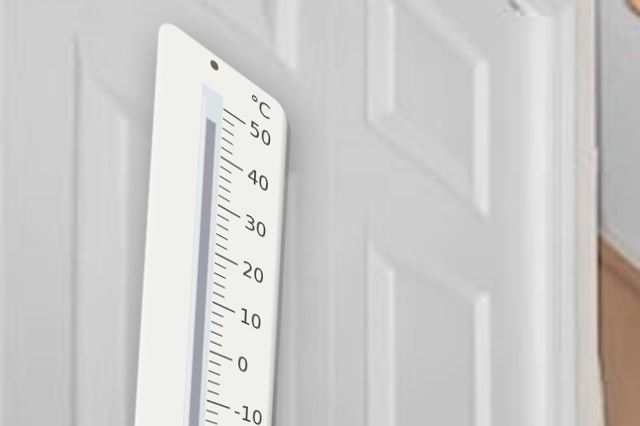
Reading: 46 (°C)
